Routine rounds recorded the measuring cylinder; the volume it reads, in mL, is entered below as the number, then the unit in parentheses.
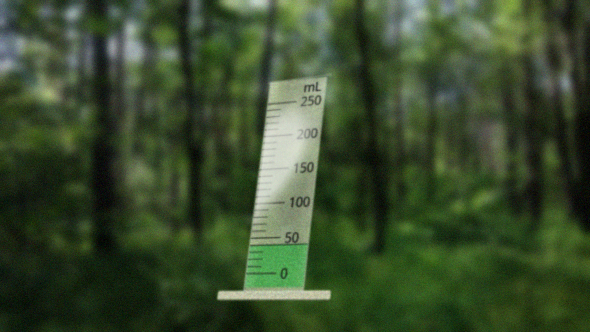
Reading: 40 (mL)
